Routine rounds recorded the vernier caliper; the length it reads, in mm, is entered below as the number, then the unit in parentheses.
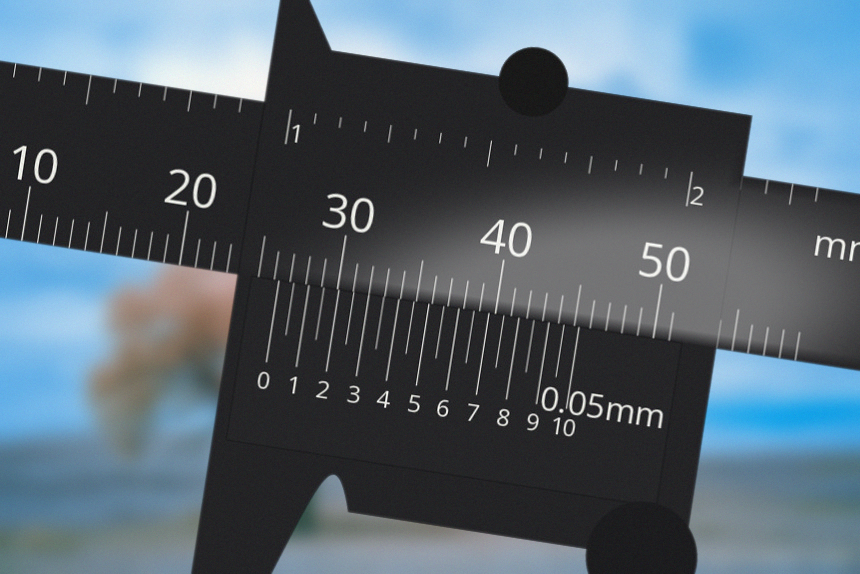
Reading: 26.3 (mm)
